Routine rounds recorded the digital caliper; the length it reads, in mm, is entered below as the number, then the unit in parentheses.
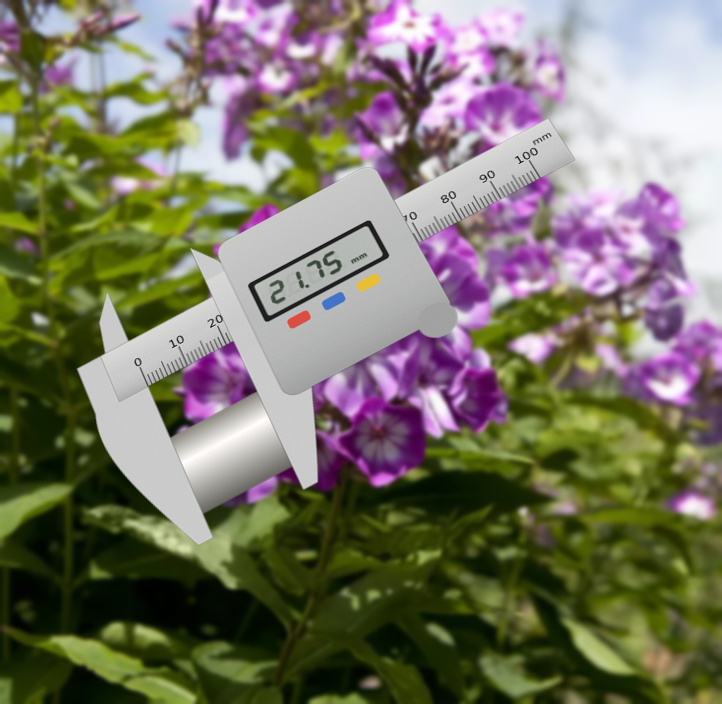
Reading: 21.75 (mm)
